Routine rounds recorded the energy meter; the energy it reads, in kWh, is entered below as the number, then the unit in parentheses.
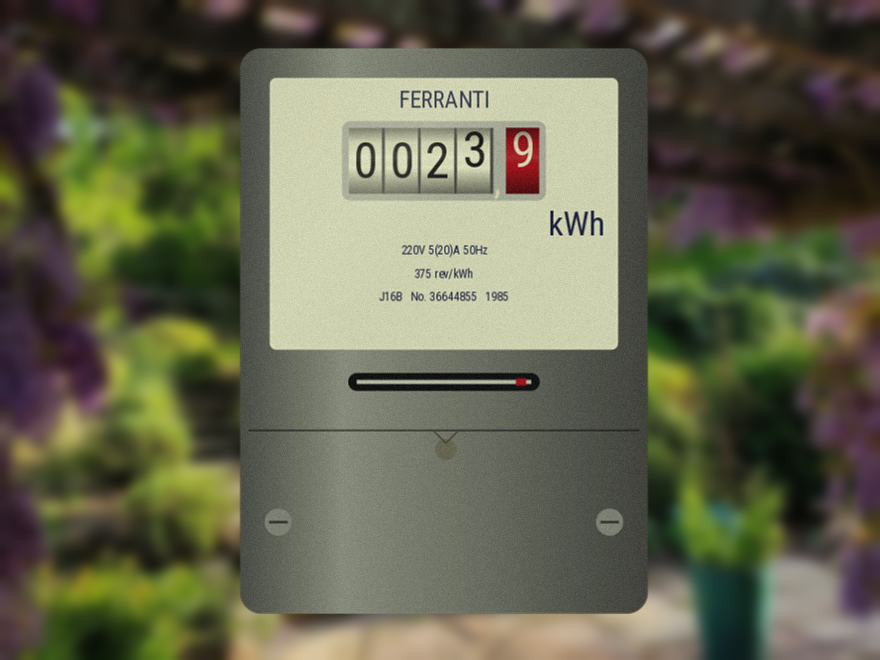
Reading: 23.9 (kWh)
